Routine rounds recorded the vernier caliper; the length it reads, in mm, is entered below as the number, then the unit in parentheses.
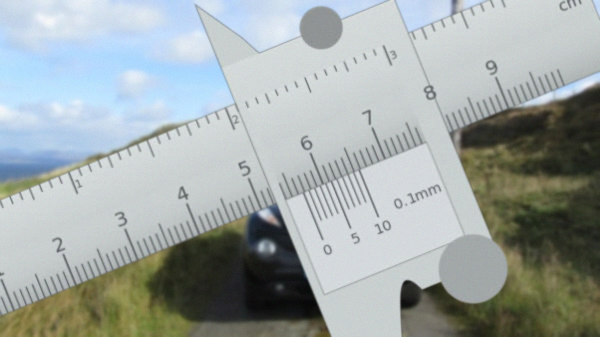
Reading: 56.8 (mm)
